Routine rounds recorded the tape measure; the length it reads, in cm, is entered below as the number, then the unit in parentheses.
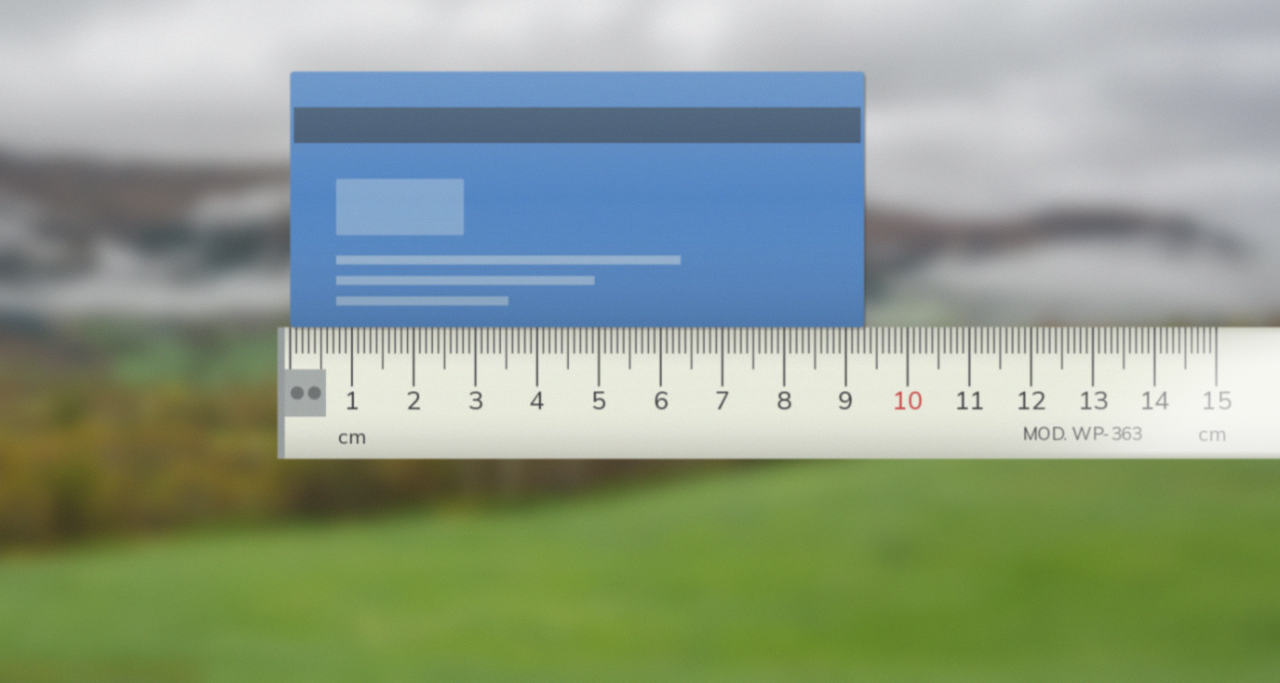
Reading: 9.3 (cm)
